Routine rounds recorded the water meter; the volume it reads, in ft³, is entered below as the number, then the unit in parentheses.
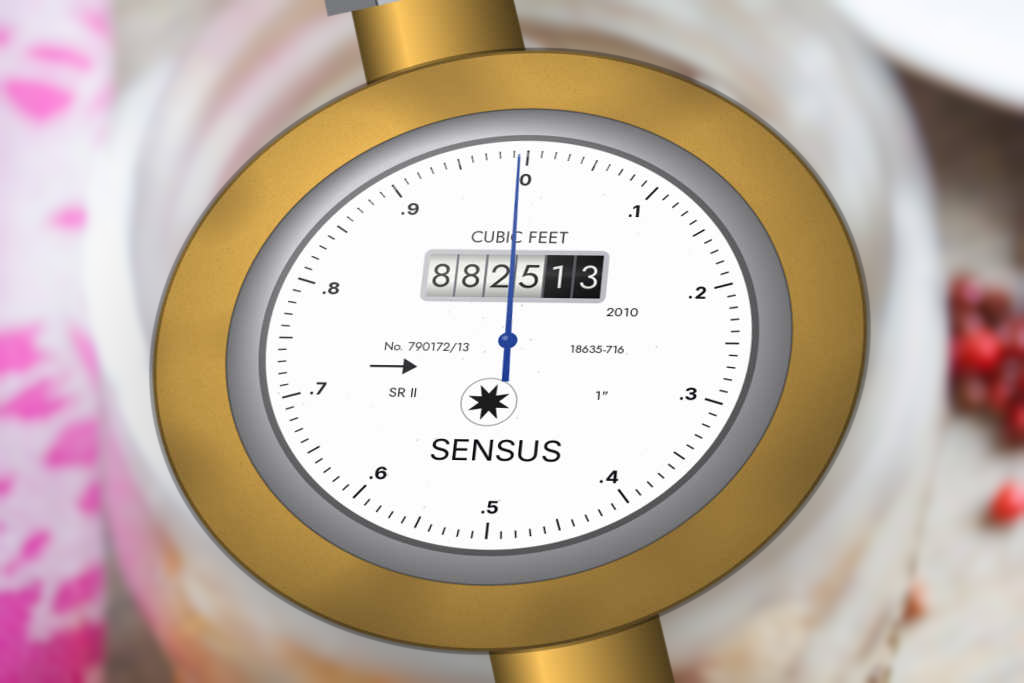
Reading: 882512.99 (ft³)
